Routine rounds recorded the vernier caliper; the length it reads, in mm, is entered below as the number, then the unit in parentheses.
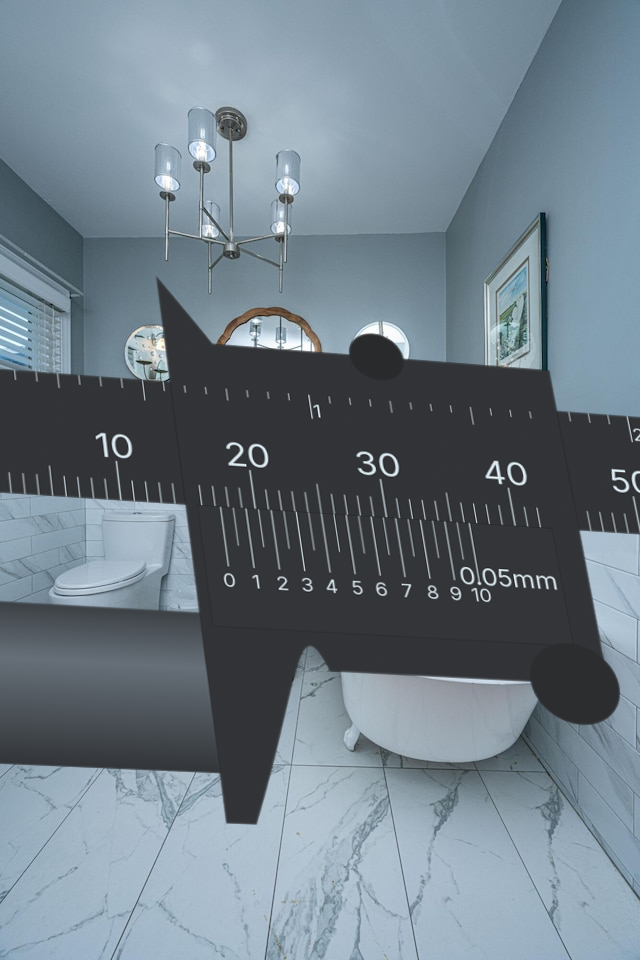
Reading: 17.4 (mm)
